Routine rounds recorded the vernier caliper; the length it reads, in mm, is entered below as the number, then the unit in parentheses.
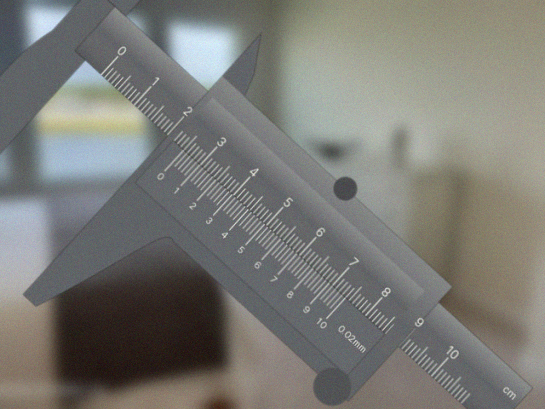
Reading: 25.0 (mm)
